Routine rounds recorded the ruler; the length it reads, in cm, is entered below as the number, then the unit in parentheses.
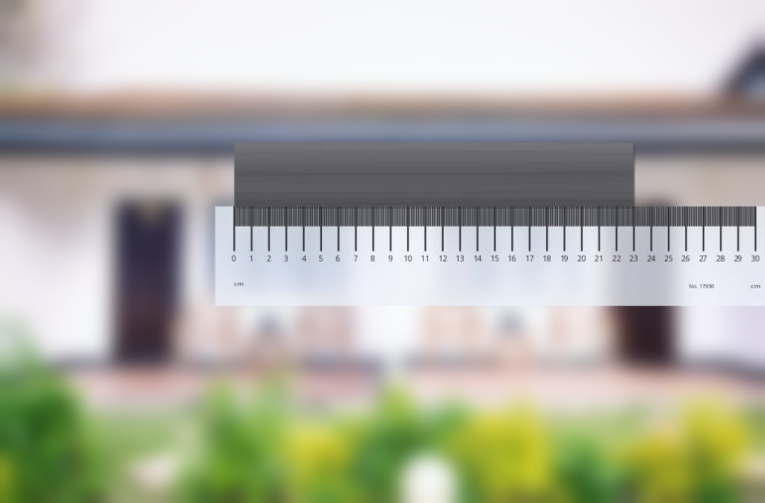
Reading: 23 (cm)
